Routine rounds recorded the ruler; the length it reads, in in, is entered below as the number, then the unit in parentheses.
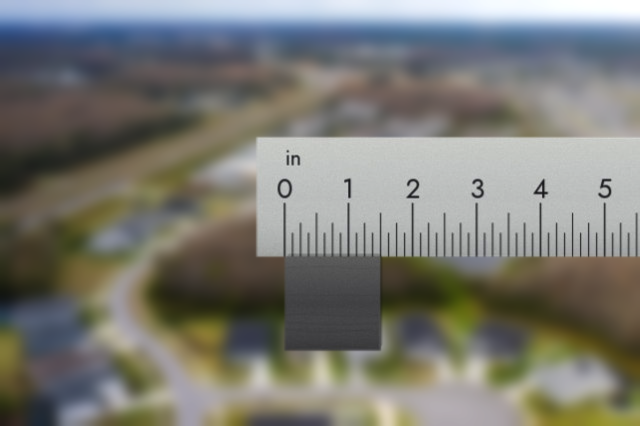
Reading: 1.5 (in)
